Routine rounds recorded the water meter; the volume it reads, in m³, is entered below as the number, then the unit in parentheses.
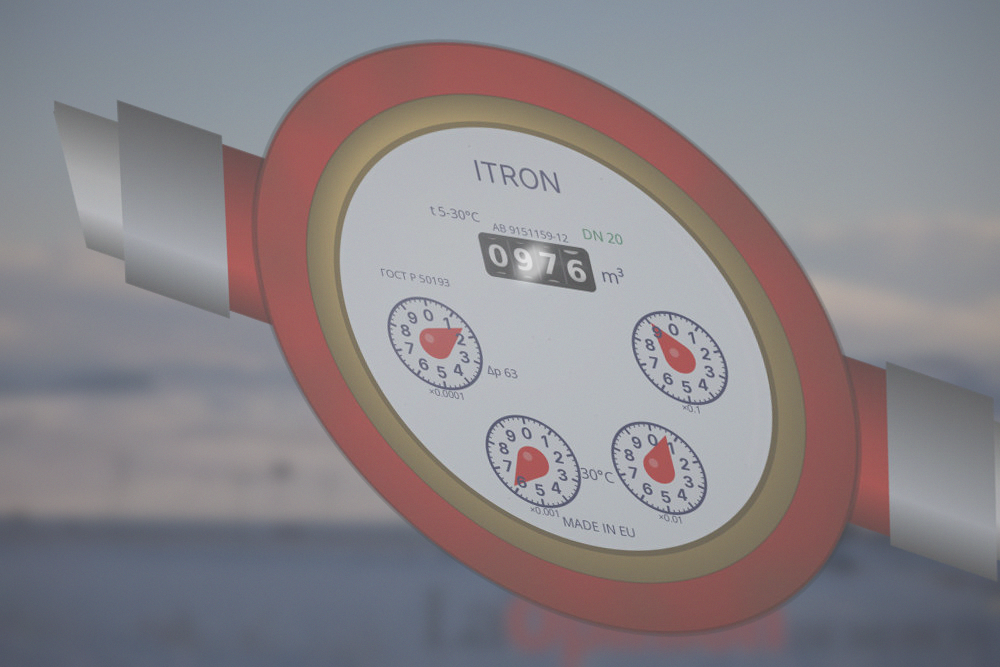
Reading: 975.9061 (m³)
